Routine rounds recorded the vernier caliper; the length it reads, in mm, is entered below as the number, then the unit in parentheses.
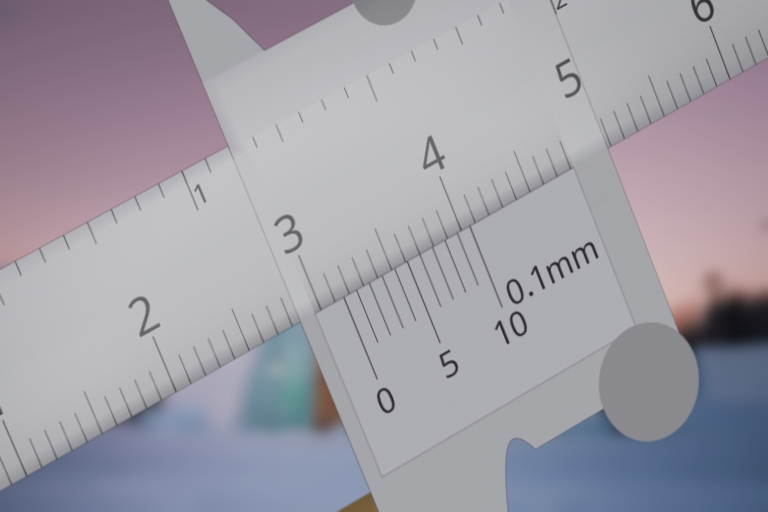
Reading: 31.6 (mm)
